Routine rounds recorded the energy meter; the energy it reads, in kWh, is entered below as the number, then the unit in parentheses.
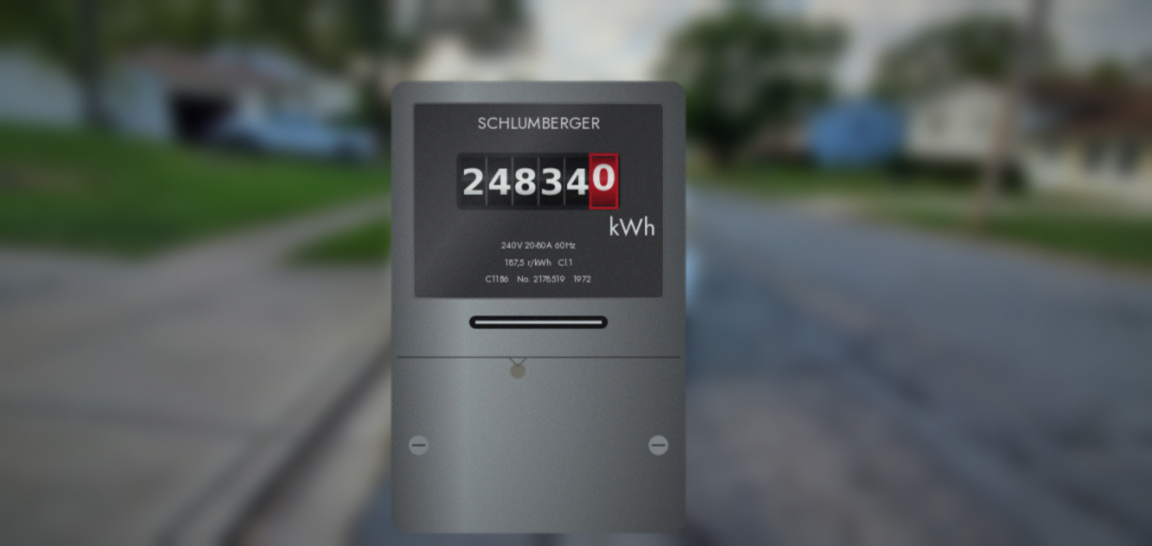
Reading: 24834.0 (kWh)
